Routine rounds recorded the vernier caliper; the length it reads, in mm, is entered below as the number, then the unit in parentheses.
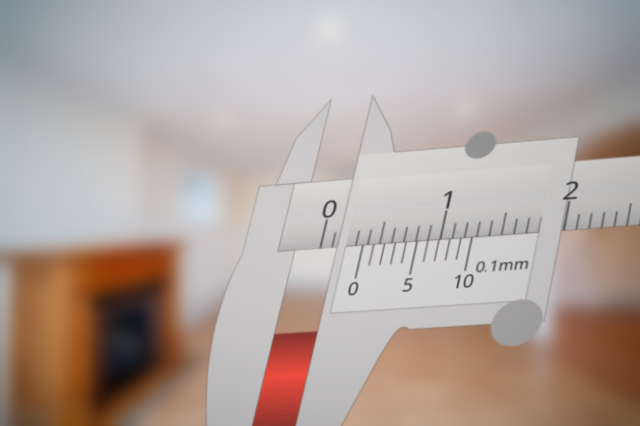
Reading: 3.6 (mm)
